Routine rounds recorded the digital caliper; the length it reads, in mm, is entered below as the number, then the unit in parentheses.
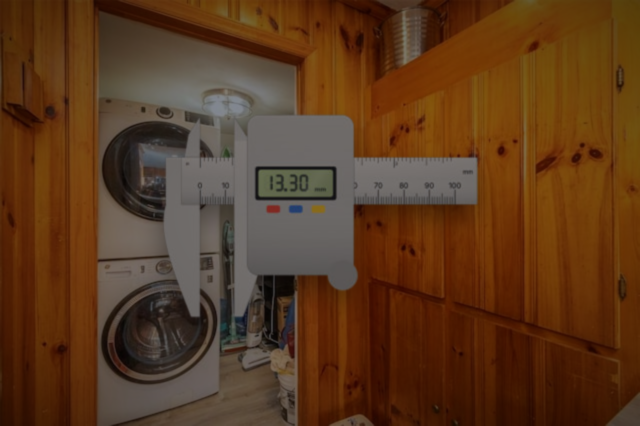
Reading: 13.30 (mm)
